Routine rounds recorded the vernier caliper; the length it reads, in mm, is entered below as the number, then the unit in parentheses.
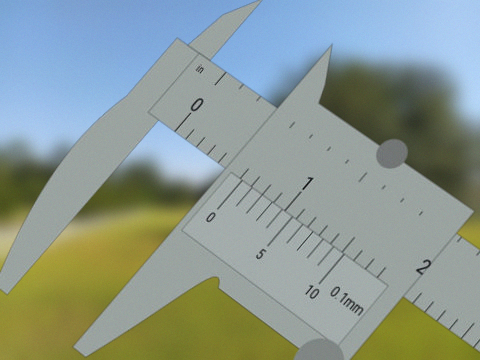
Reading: 6.2 (mm)
